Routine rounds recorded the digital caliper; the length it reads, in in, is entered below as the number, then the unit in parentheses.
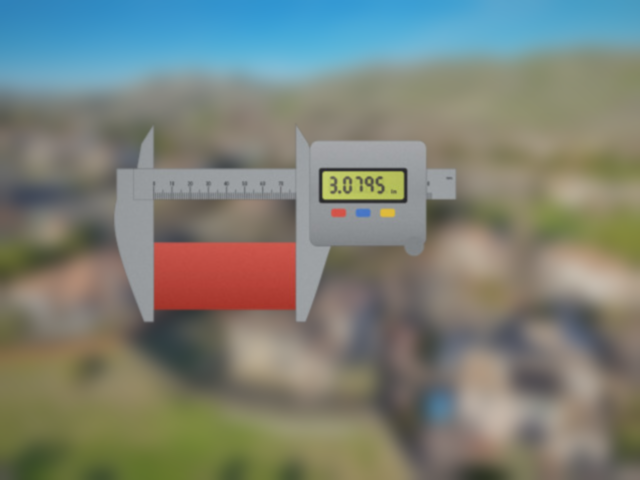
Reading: 3.0795 (in)
